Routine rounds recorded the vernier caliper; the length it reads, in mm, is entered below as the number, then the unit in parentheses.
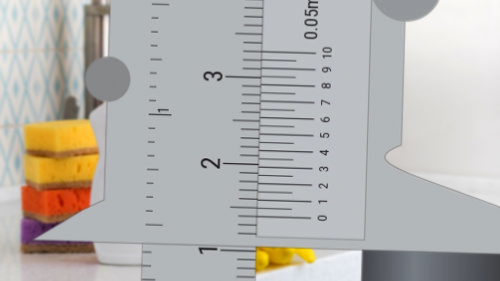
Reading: 14.0 (mm)
